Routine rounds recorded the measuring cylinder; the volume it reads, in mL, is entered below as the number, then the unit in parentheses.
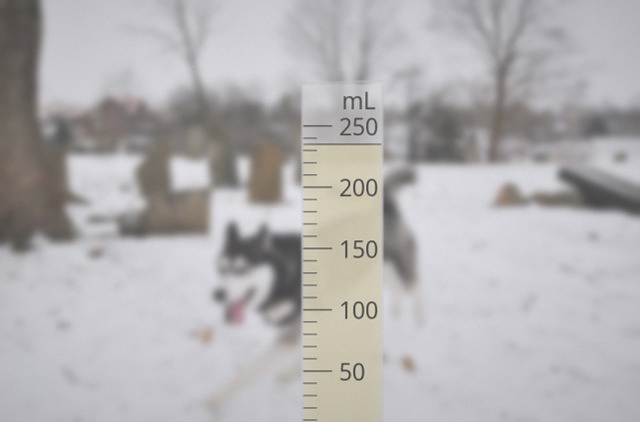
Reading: 235 (mL)
